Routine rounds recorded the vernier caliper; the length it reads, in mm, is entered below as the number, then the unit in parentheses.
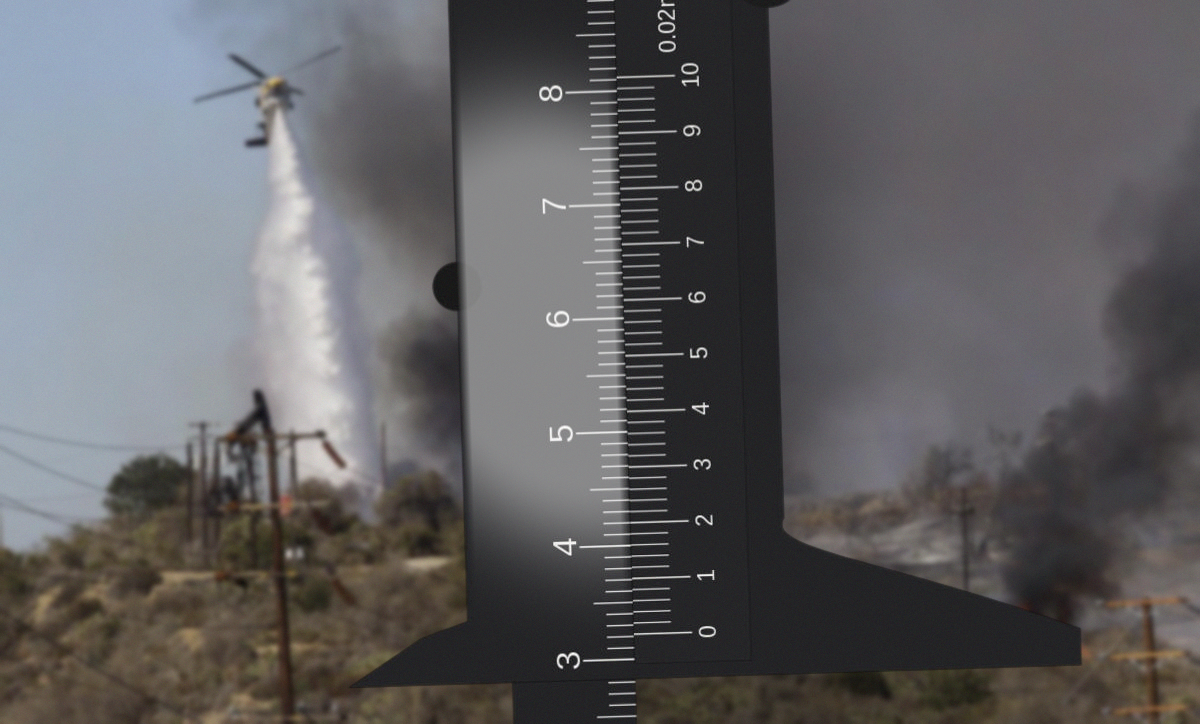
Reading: 32.2 (mm)
